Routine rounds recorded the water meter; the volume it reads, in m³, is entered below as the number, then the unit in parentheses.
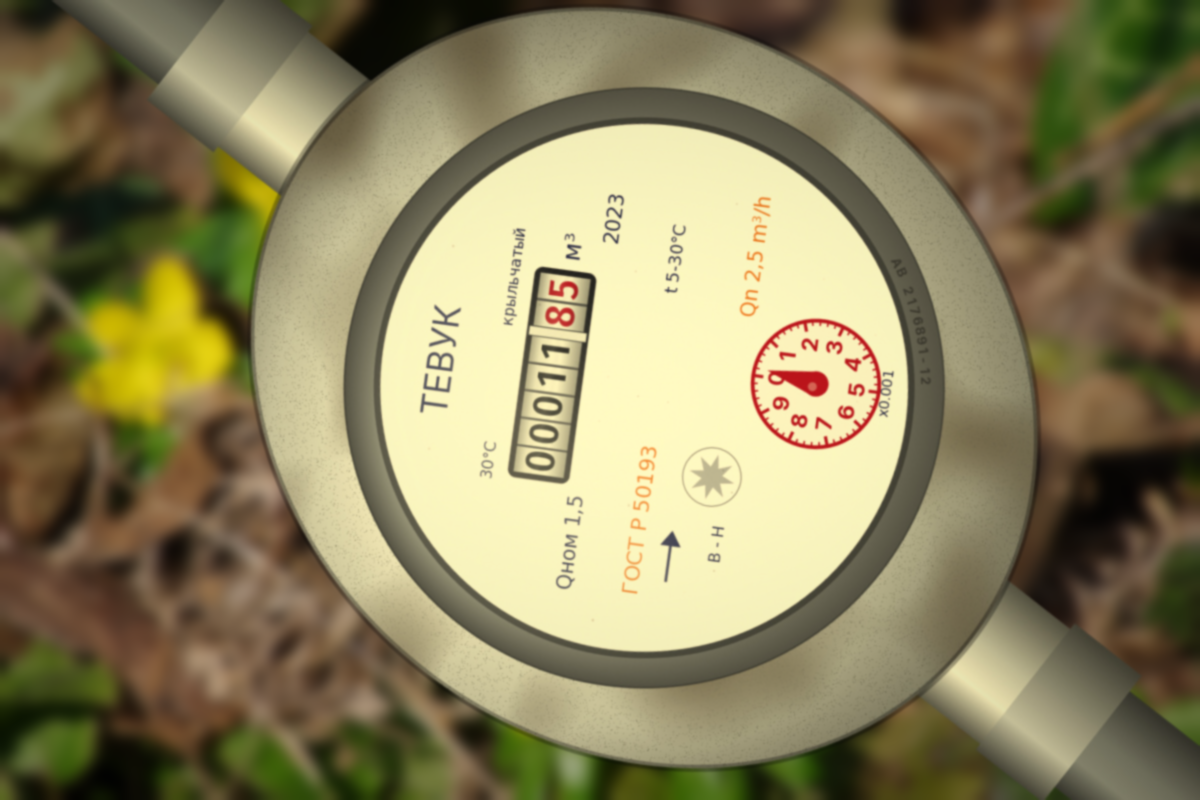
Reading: 11.850 (m³)
